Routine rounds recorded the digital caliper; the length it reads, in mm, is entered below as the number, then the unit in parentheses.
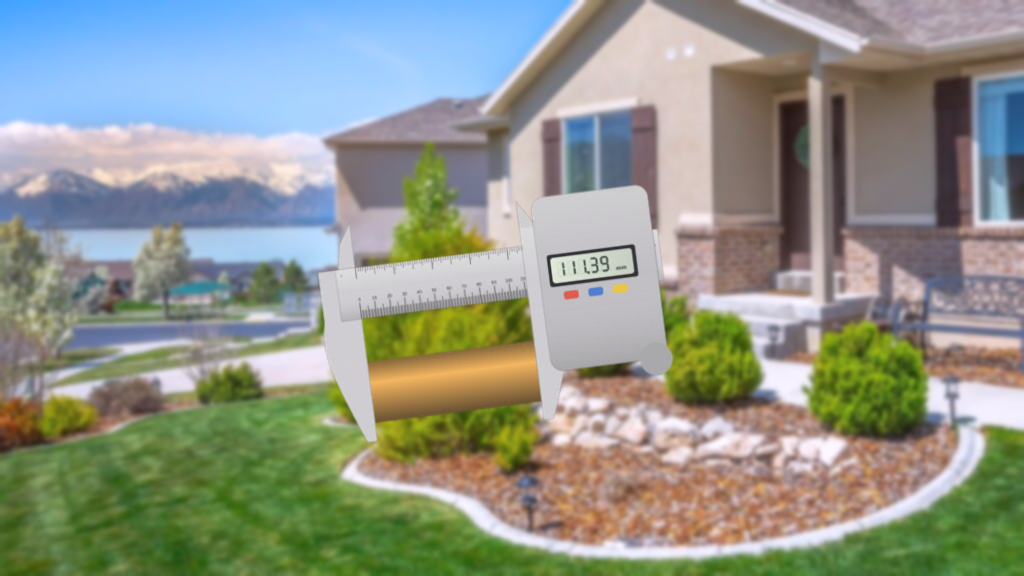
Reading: 111.39 (mm)
